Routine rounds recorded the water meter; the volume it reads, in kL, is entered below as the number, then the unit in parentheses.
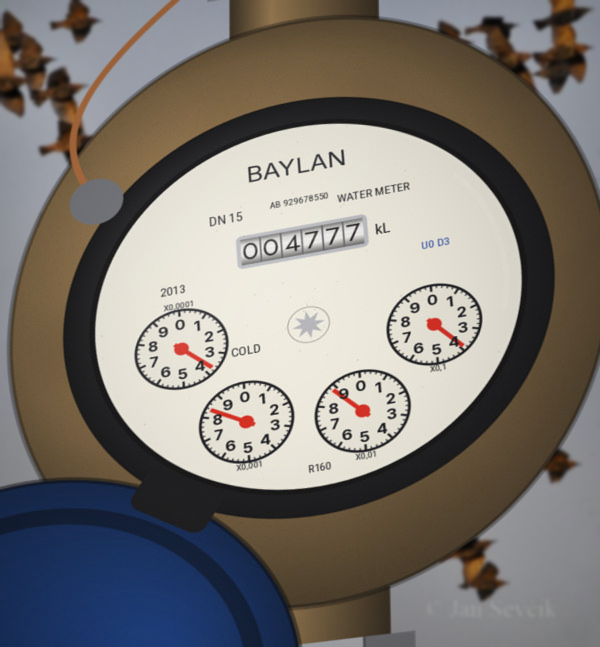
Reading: 4777.3883 (kL)
